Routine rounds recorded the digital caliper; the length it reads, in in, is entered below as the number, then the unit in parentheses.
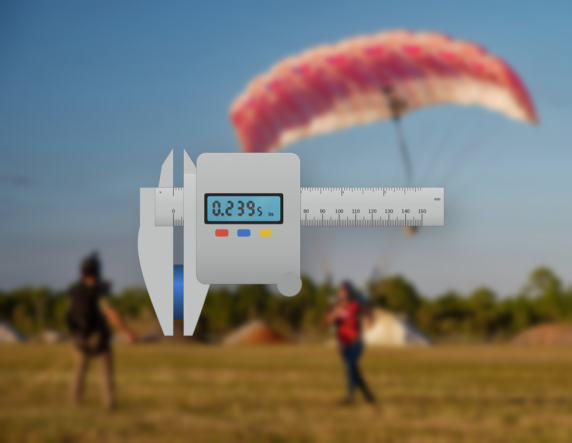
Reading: 0.2395 (in)
